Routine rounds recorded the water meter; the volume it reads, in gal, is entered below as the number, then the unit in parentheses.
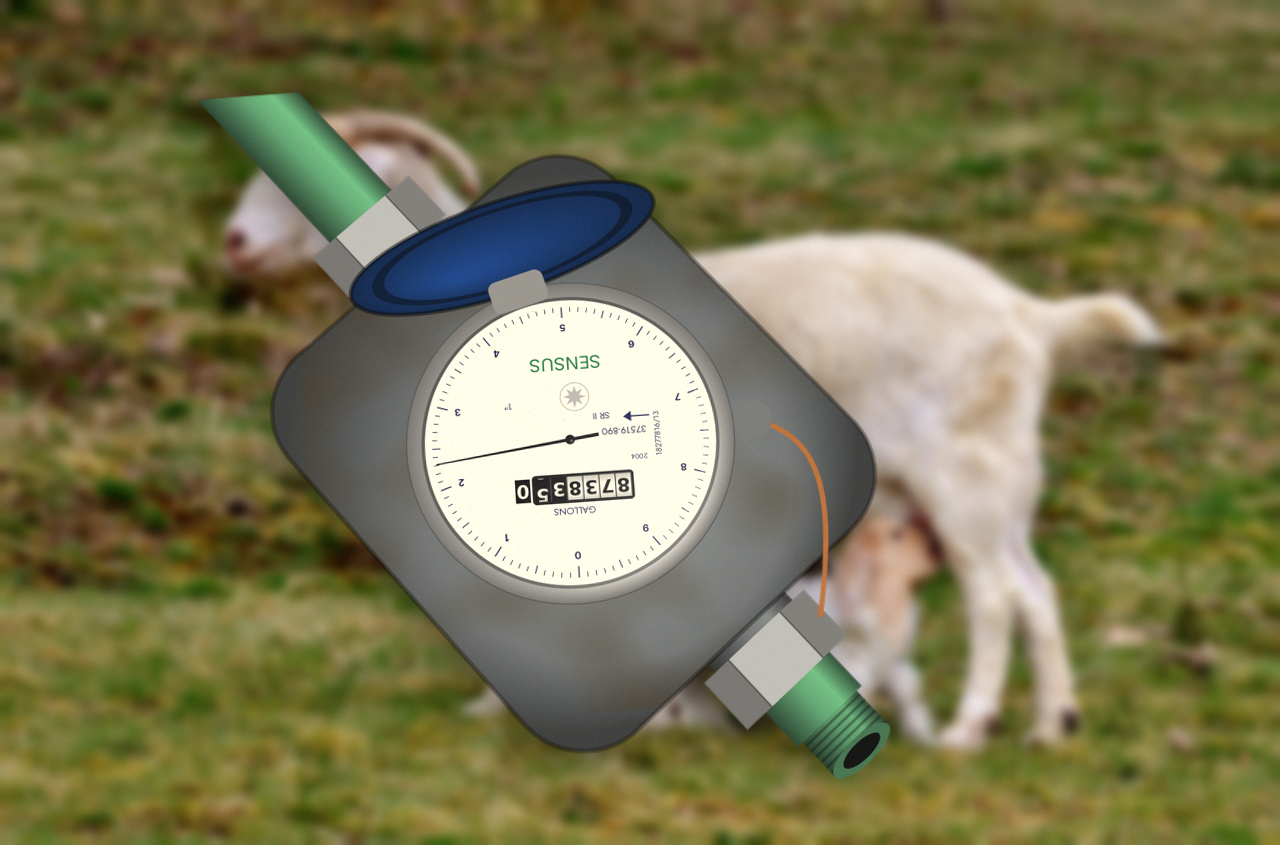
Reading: 8738352.3 (gal)
